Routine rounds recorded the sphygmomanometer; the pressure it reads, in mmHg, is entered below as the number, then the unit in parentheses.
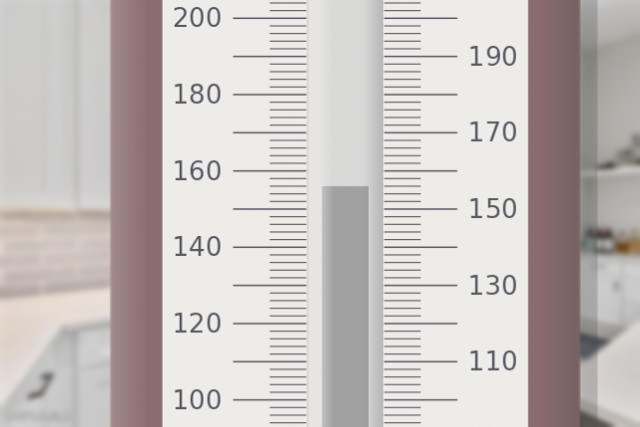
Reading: 156 (mmHg)
